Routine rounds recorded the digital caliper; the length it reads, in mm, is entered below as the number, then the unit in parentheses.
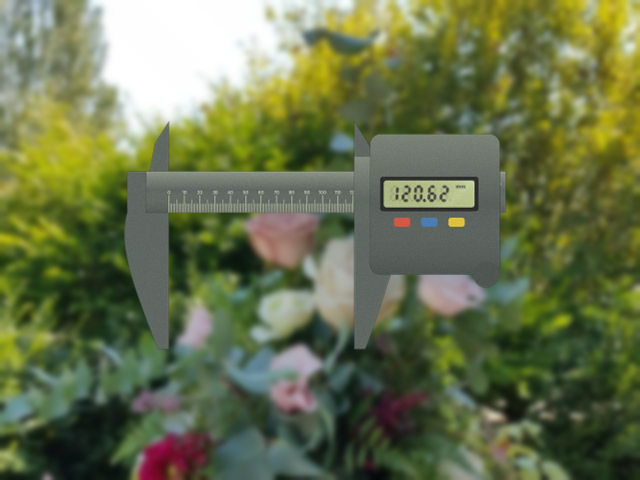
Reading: 120.62 (mm)
